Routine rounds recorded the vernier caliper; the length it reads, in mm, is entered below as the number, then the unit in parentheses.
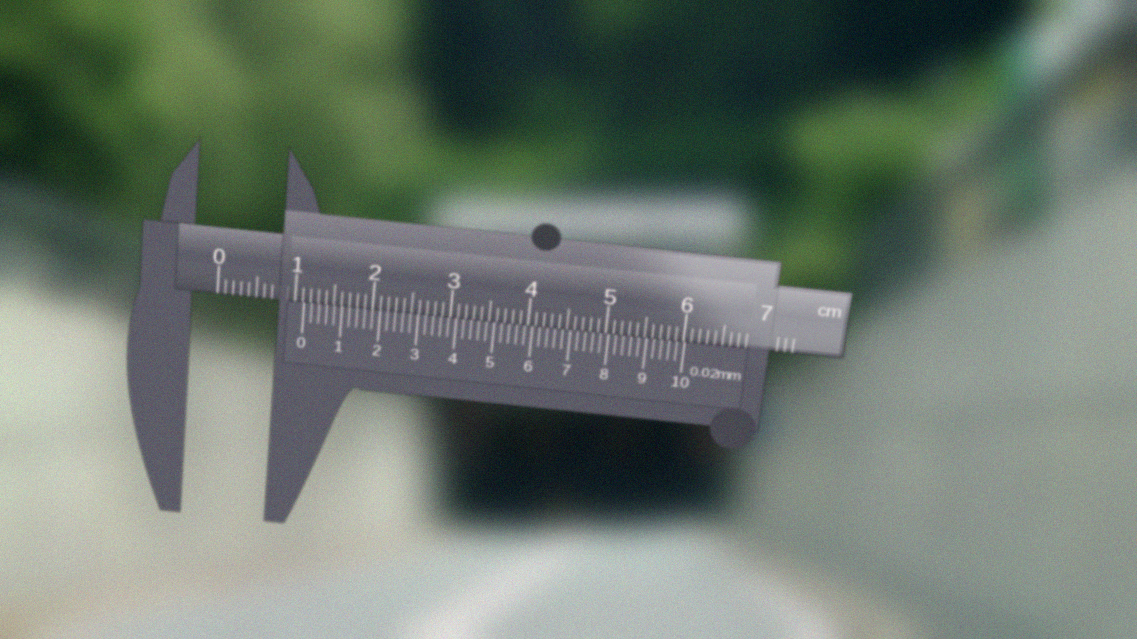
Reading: 11.2 (mm)
